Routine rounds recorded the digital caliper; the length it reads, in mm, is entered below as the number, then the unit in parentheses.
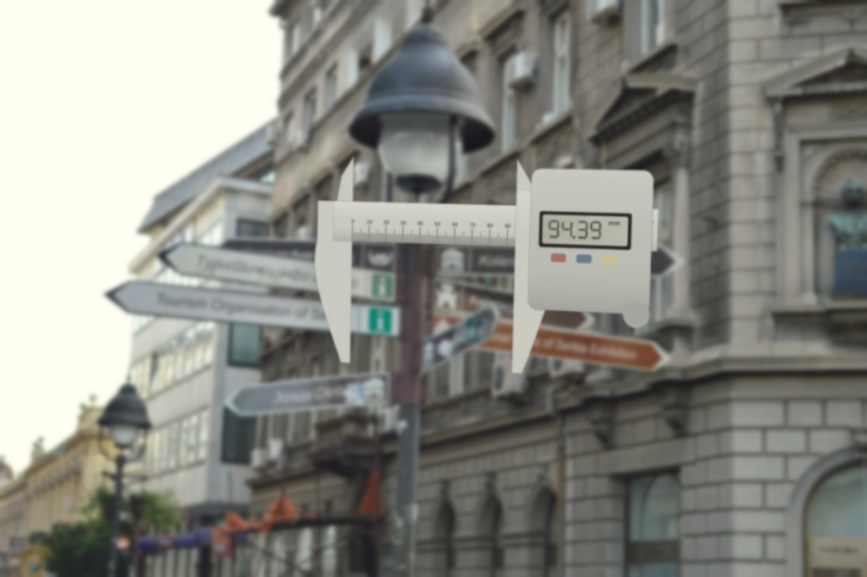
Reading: 94.39 (mm)
